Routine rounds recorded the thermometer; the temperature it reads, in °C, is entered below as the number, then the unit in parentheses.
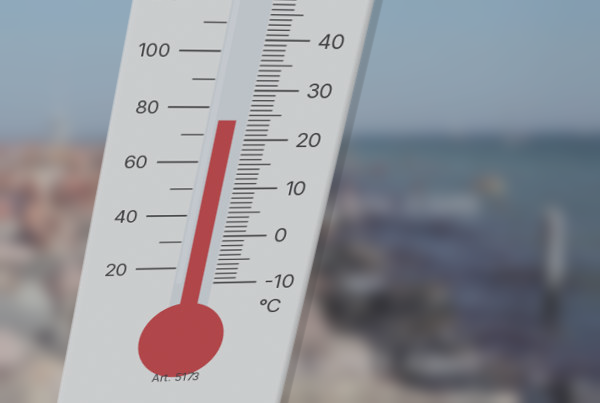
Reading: 24 (°C)
